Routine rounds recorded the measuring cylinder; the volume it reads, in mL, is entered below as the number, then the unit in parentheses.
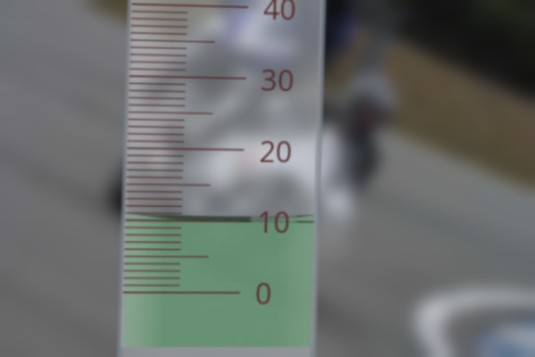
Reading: 10 (mL)
